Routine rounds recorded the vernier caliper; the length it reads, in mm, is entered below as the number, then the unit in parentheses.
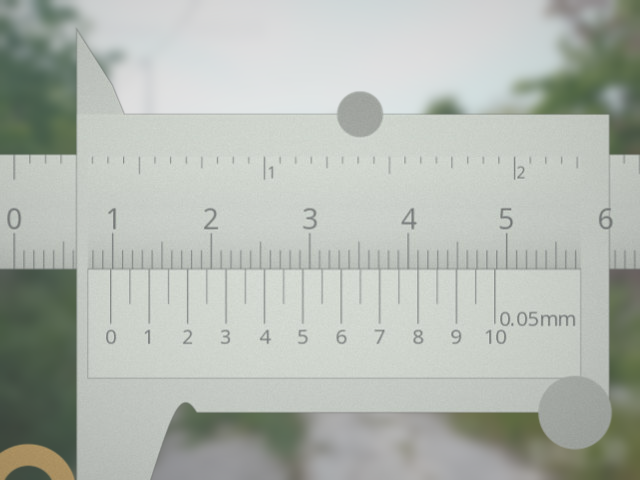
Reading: 9.8 (mm)
